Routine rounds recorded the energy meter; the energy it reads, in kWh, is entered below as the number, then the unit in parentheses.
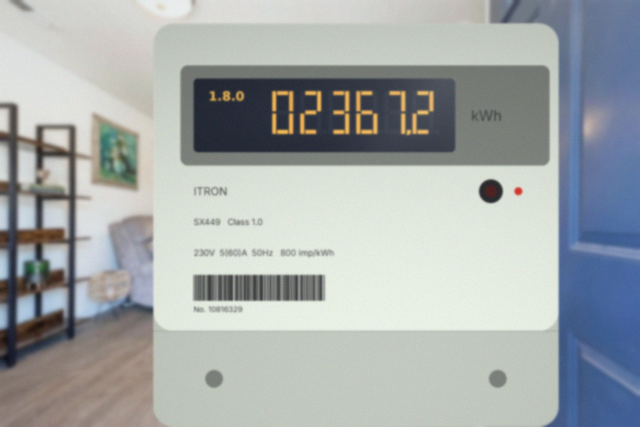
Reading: 2367.2 (kWh)
